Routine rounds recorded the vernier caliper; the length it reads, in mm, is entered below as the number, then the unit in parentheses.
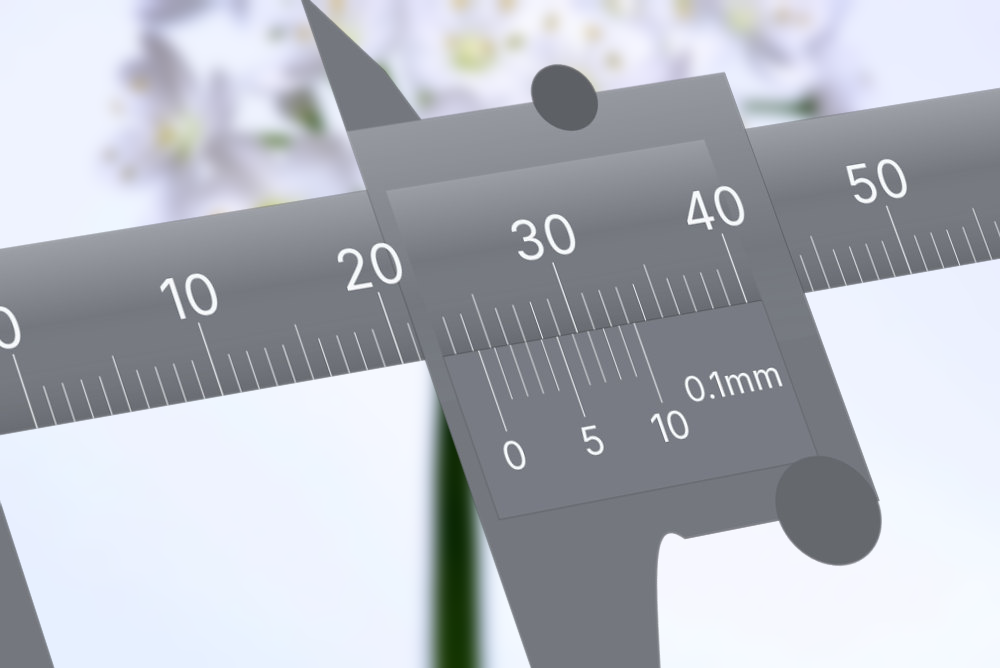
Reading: 24.3 (mm)
